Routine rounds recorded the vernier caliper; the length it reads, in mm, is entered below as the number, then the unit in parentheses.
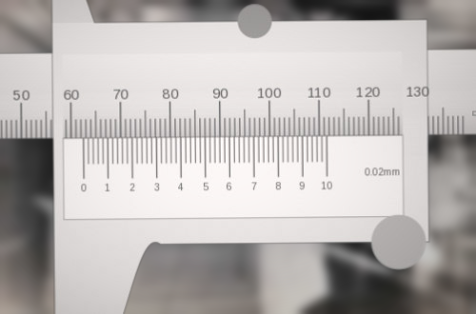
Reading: 62.5 (mm)
